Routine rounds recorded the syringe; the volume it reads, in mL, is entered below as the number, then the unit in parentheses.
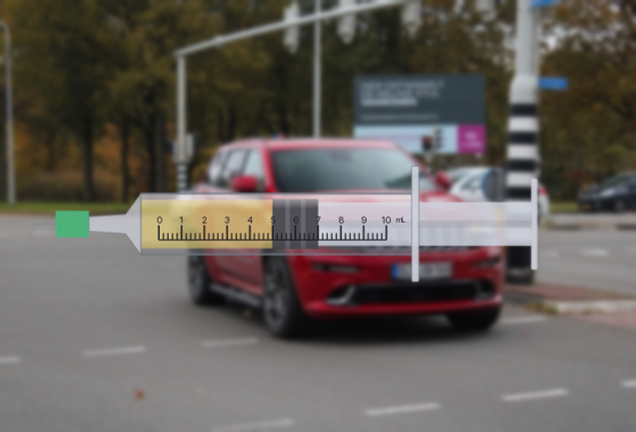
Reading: 5 (mL)
